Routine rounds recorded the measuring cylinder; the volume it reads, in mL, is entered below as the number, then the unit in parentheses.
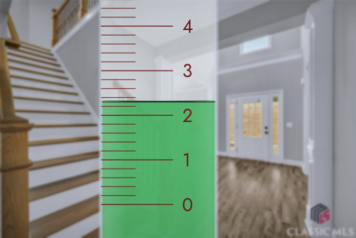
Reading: 2.3 (mL)
